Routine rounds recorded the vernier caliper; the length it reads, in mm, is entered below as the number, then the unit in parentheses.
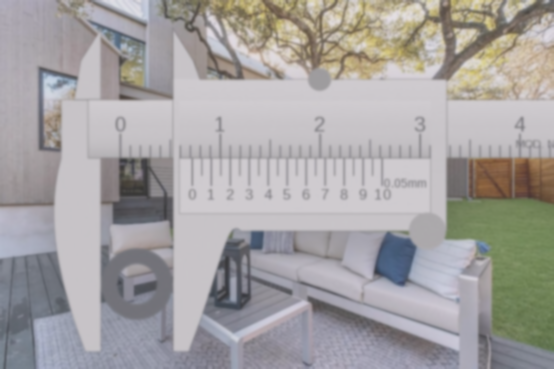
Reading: 7.2 (mm)
